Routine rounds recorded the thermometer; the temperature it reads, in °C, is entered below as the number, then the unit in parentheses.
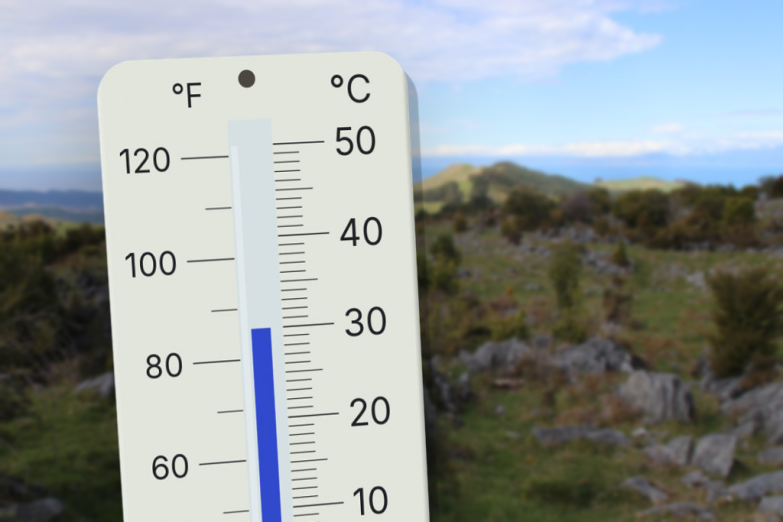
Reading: 30 (°C)
